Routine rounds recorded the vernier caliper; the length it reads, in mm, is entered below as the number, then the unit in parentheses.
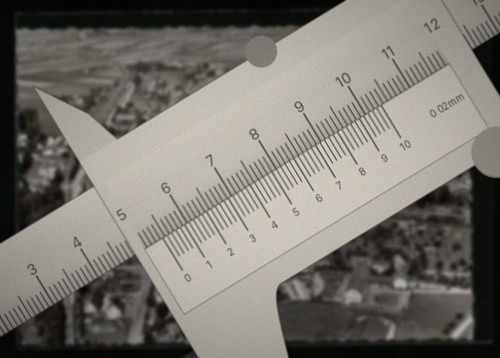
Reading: 54.5 (mm)
